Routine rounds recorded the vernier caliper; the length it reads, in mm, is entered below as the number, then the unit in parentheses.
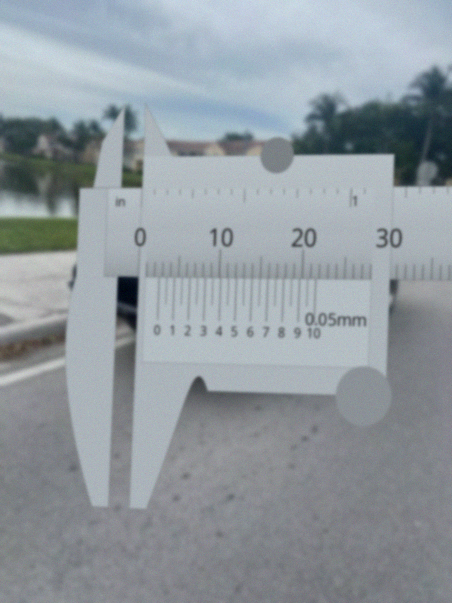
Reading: 2.6 (mm)
